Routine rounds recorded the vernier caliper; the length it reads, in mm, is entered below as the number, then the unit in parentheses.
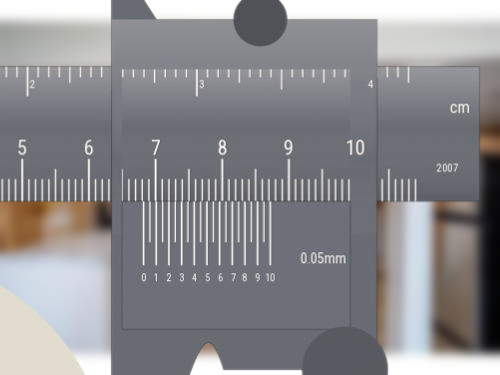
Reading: 68.2 (mm)
